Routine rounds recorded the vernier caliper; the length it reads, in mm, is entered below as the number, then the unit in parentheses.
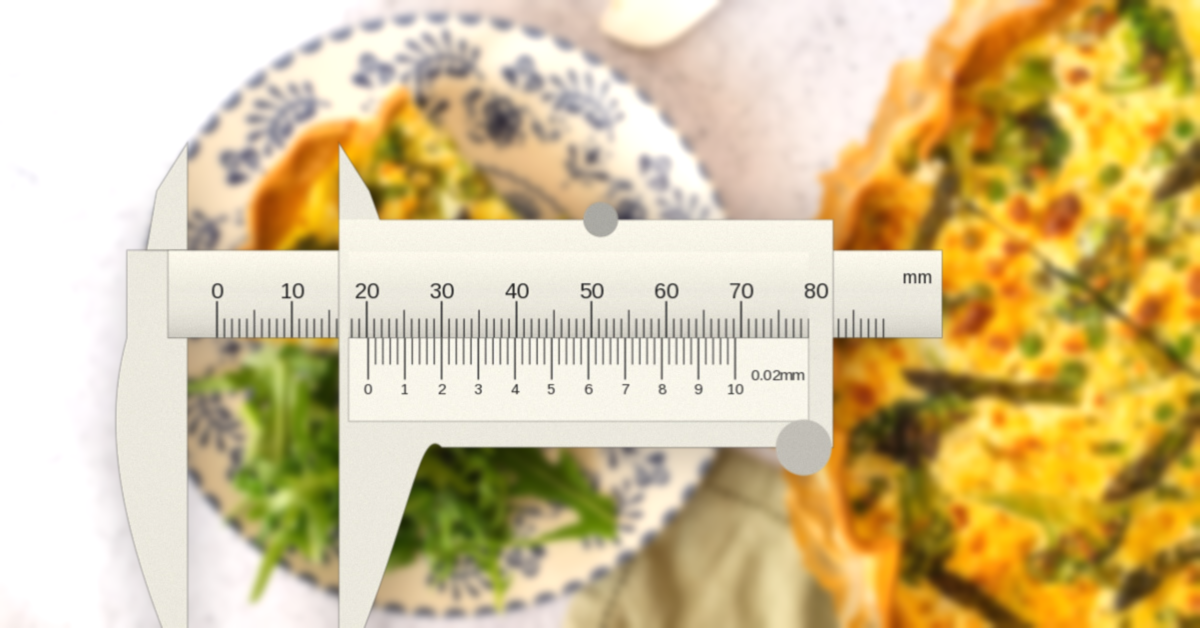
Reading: 20.2 (mm)
